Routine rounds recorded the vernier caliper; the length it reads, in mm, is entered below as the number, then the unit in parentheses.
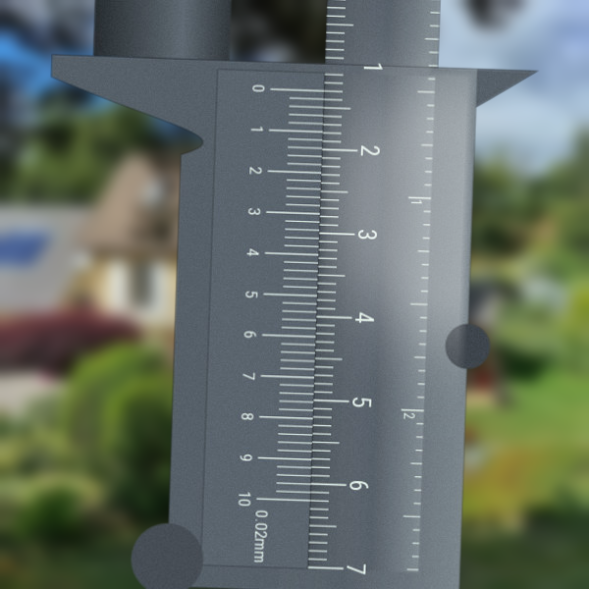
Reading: 13.0 (mm)
